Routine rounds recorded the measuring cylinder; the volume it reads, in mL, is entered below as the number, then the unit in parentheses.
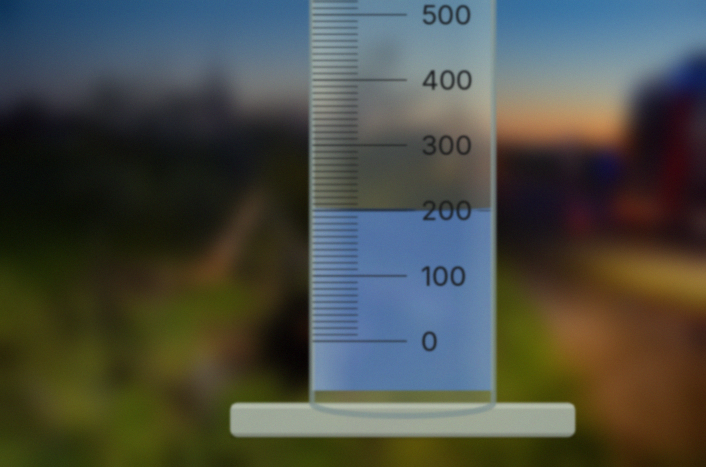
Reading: 200 (mL)
